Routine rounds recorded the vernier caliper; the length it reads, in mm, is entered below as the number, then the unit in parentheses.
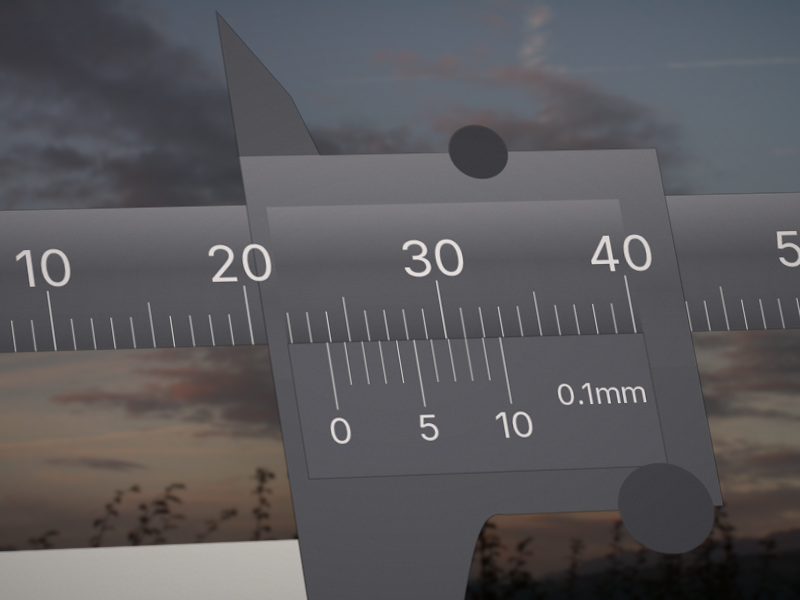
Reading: 23.8 (mm)
